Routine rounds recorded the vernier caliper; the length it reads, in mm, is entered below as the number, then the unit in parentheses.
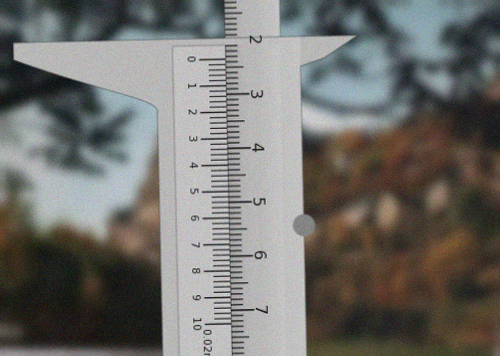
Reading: 23.5 (mm)
